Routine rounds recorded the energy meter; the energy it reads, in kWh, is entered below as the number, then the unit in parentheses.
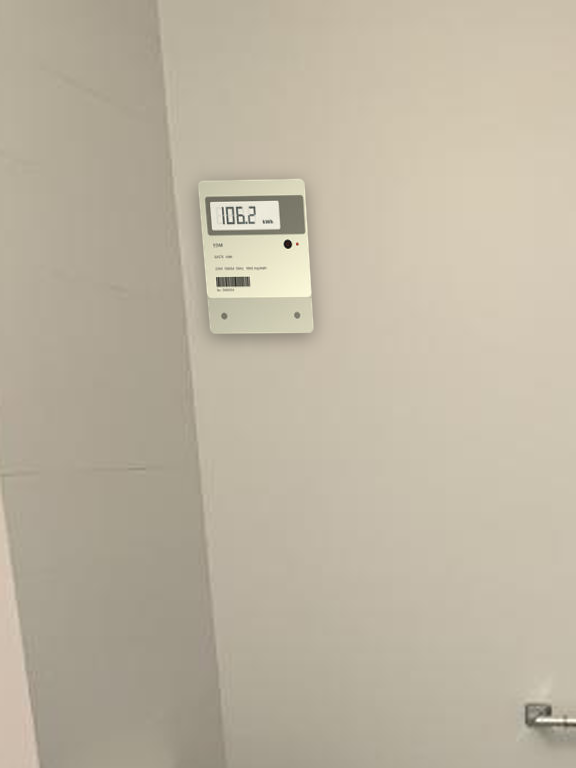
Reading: 106.2 (kWh)
